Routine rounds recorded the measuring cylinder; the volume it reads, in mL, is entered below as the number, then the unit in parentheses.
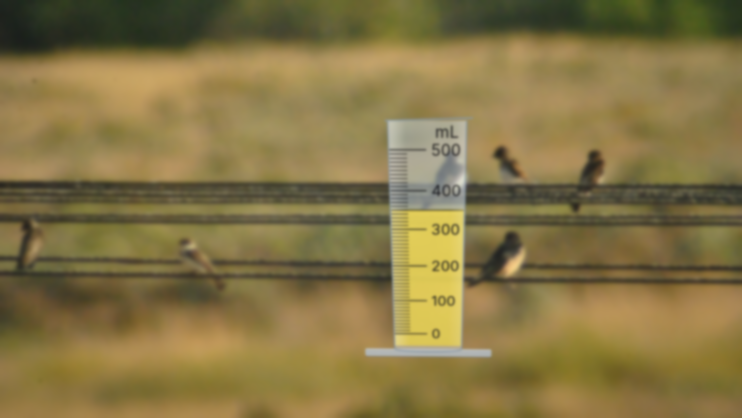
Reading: 350 (mL)
